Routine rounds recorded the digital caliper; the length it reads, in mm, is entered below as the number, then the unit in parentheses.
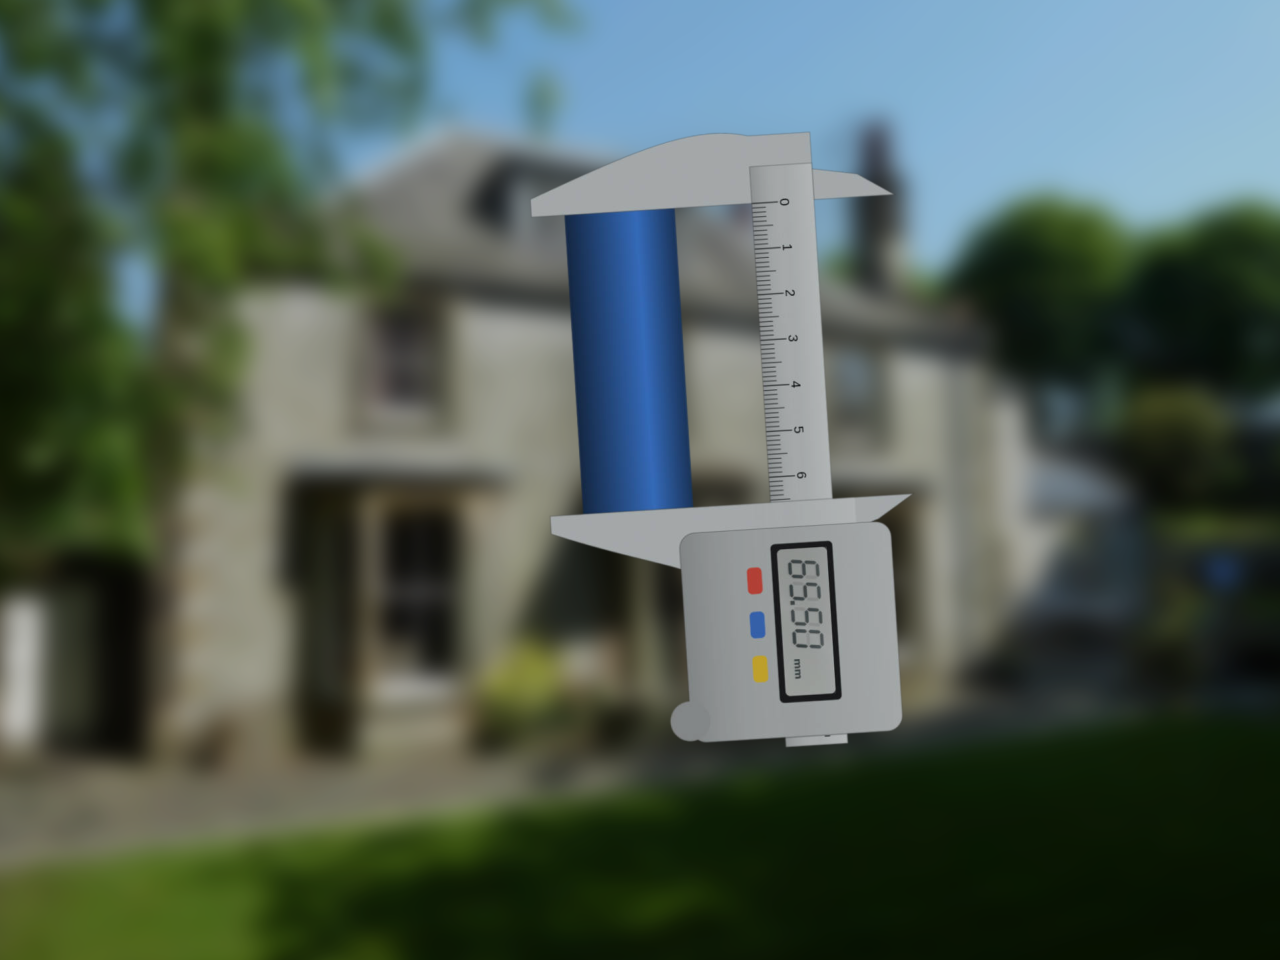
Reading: 65.50 (mm)
